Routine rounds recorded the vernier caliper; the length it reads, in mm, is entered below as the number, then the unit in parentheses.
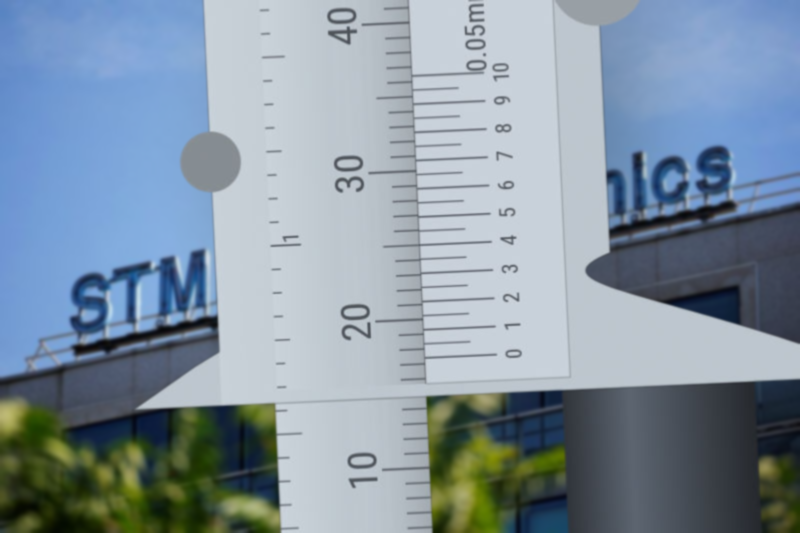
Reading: 17.4 (mm)
